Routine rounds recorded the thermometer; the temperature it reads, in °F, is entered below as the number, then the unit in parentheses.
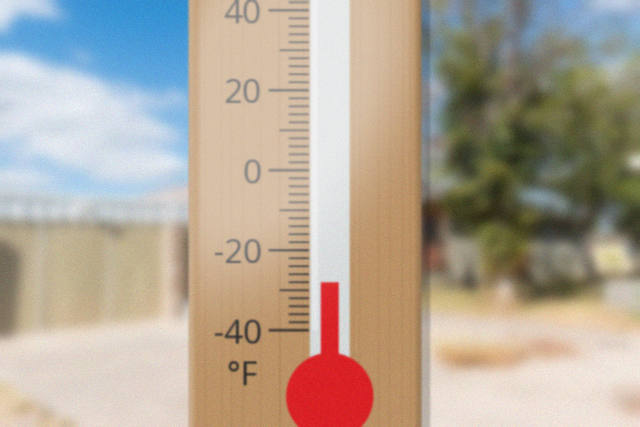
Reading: -28 (°F)
